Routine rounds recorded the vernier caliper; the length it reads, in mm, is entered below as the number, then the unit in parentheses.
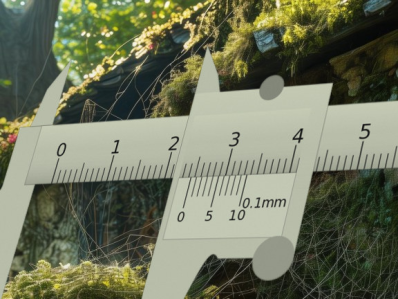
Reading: 24.4 (mm)
